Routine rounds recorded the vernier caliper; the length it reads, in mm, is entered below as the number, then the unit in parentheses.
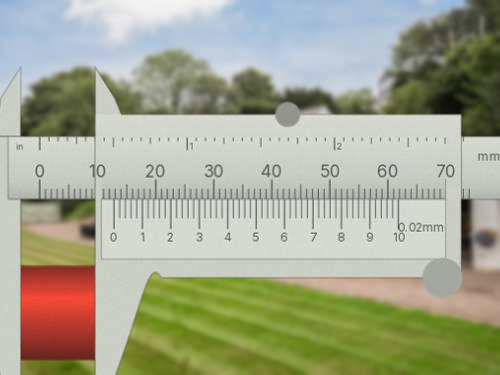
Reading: 12.8 (mm)
